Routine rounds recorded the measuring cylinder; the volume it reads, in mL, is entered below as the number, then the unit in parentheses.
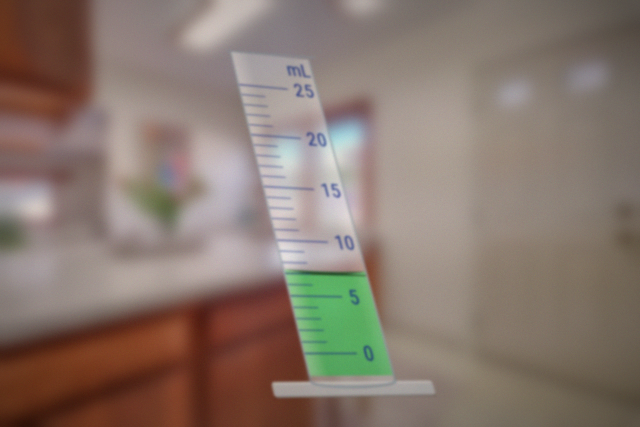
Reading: 7 (mL)
